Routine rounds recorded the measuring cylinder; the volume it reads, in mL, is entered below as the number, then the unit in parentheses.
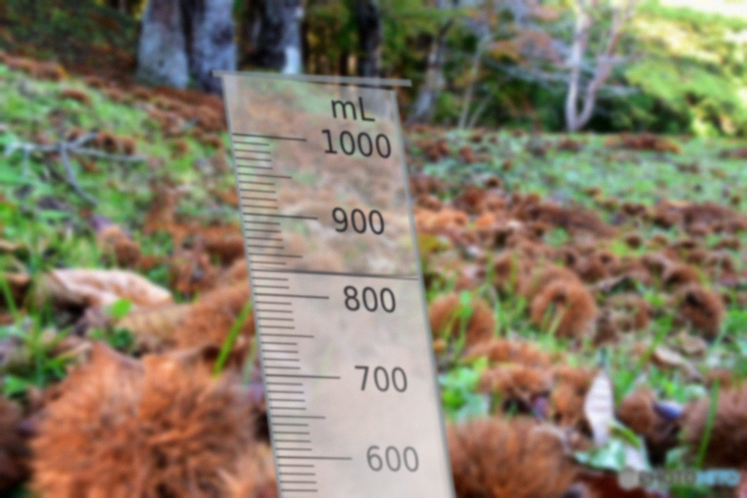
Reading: 830 (mL)
